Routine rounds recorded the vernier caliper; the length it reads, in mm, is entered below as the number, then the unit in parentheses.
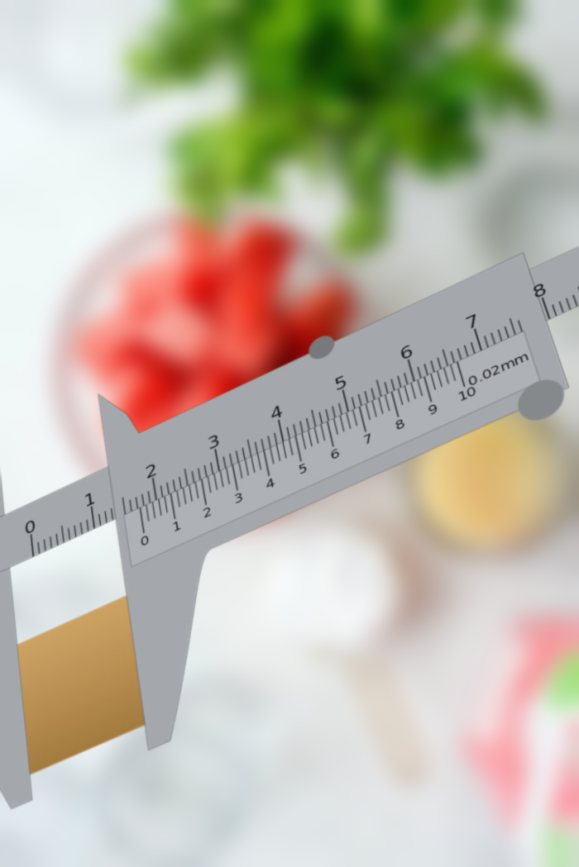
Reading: 17.4 (mm)
